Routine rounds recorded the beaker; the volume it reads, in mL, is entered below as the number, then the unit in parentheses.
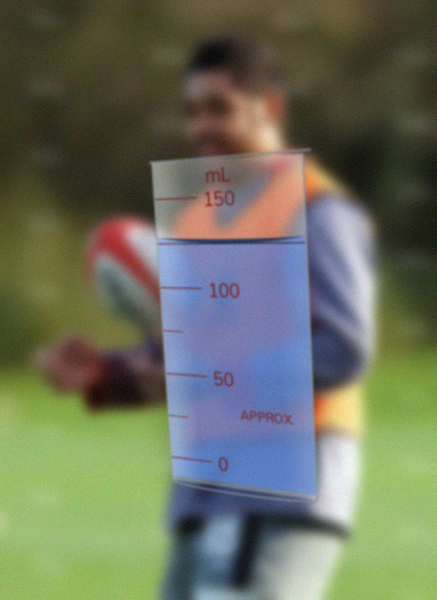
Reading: 125 (mL)
